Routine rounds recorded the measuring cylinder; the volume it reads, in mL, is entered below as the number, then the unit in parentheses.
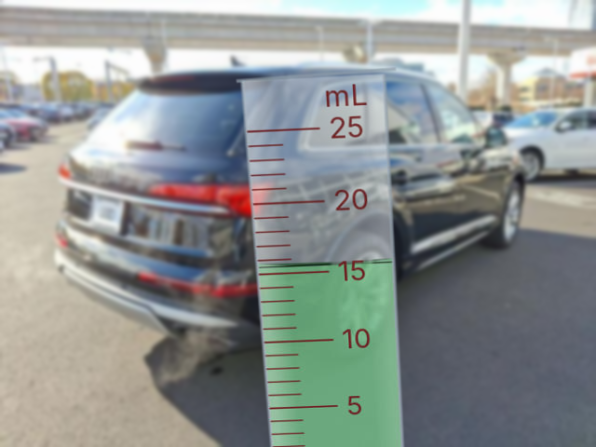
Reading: 15.5 (mL)
